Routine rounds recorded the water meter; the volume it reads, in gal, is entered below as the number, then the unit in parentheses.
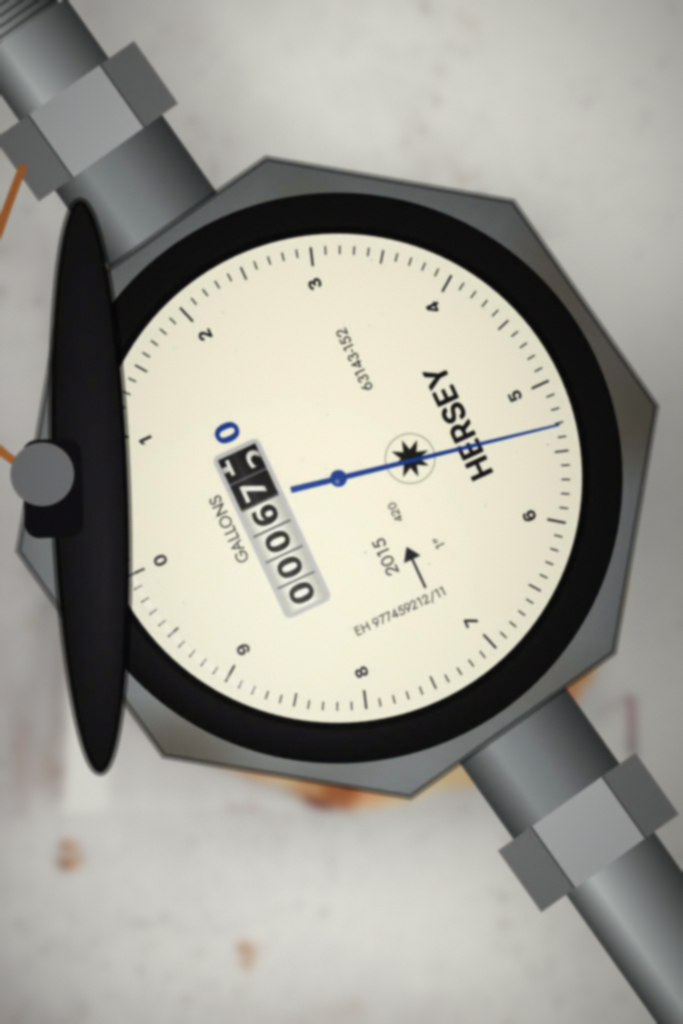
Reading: 6715.3 (gal)
